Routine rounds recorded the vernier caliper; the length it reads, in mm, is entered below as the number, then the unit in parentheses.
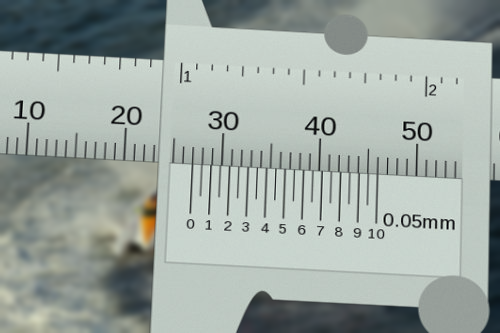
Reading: 27.0 (mm)
